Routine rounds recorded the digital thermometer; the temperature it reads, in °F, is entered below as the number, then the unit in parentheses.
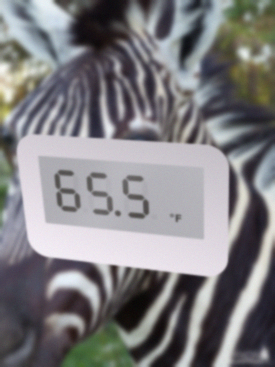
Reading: 65.5 (°F)
